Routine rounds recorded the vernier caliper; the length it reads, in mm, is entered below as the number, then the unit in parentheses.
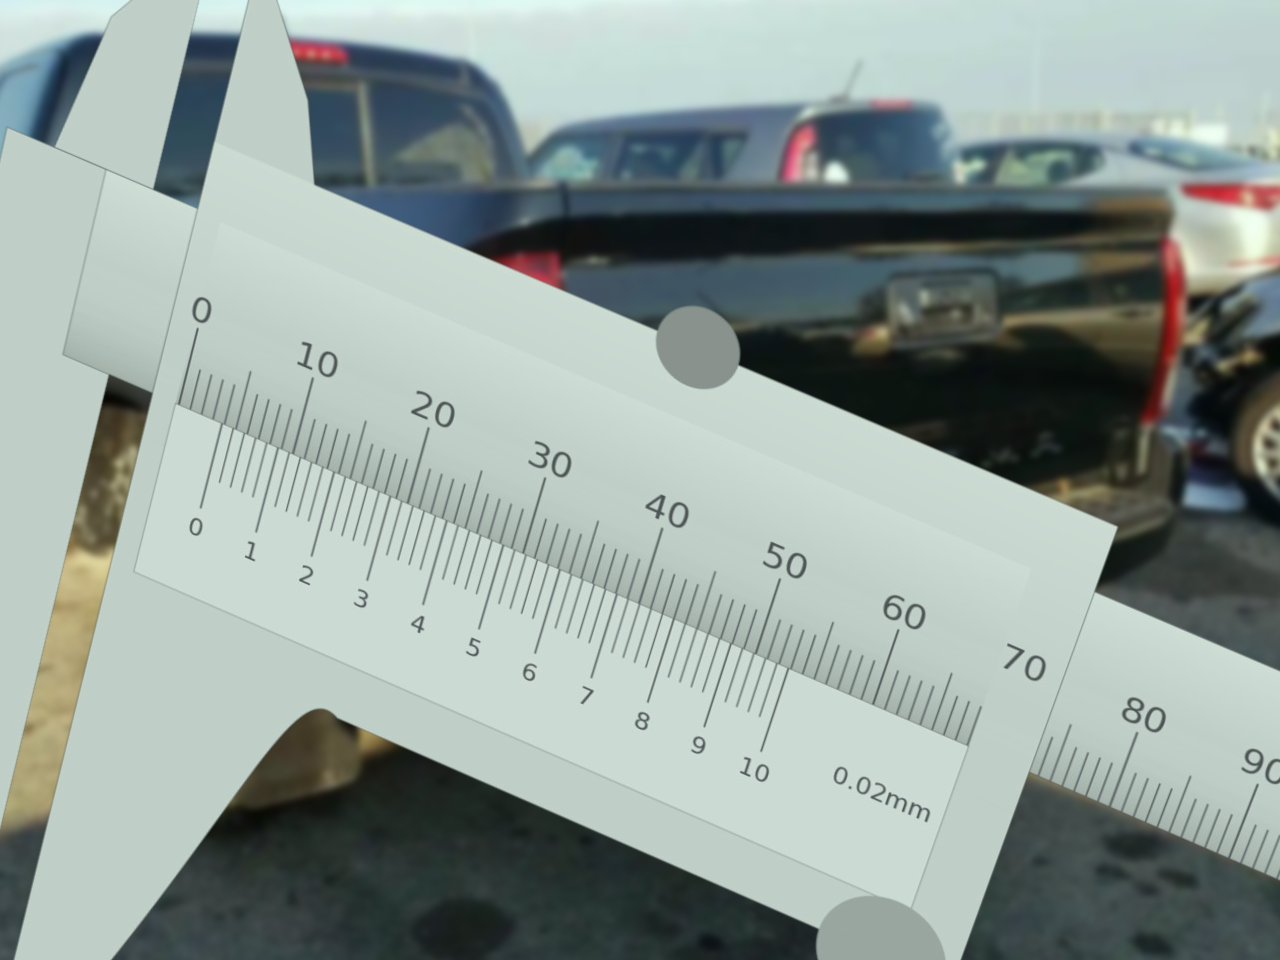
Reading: 3.8 (mm)
